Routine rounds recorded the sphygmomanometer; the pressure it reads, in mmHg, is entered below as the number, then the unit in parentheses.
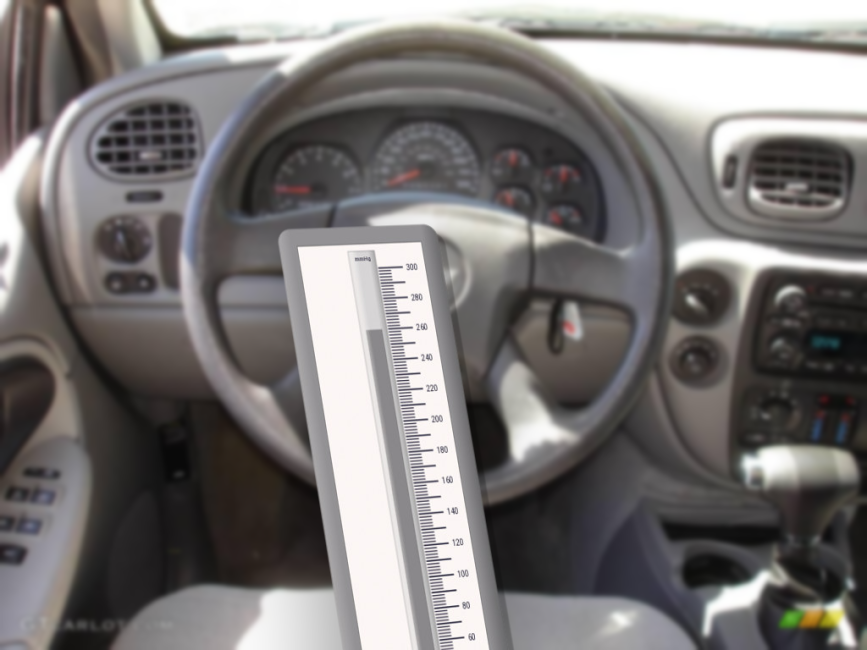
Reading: 260 (mmHg)
